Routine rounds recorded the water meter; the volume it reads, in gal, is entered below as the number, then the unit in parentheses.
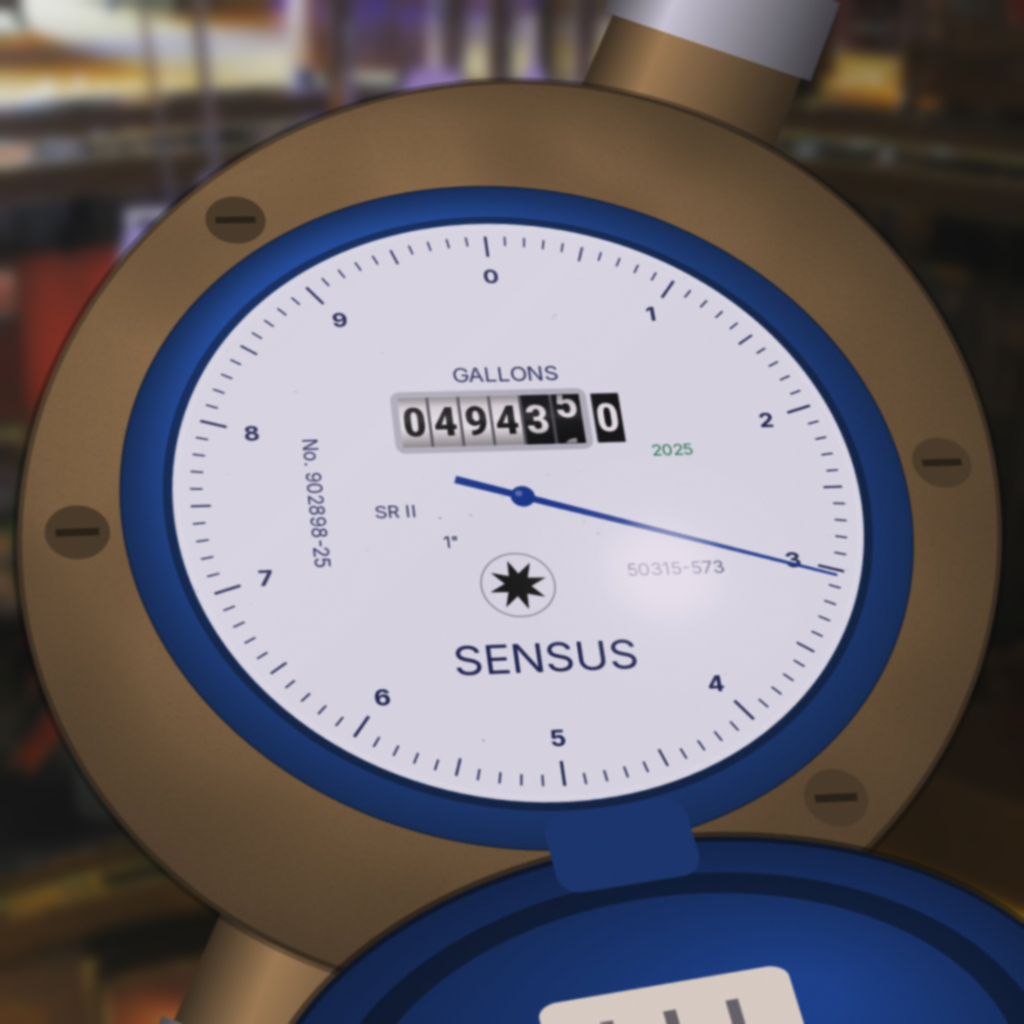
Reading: 494353.0 (gal)
